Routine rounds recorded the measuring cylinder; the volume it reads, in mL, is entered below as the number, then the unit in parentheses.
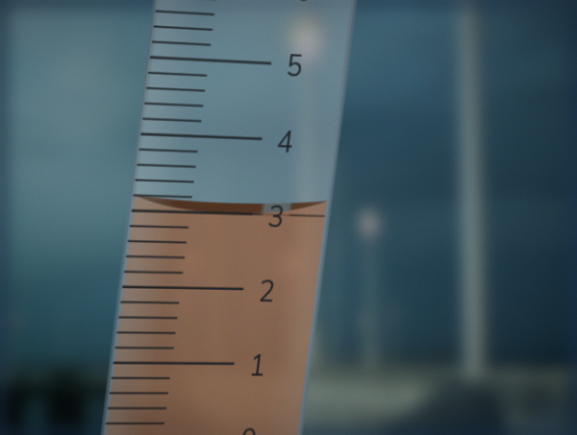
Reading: 3 (mL)
